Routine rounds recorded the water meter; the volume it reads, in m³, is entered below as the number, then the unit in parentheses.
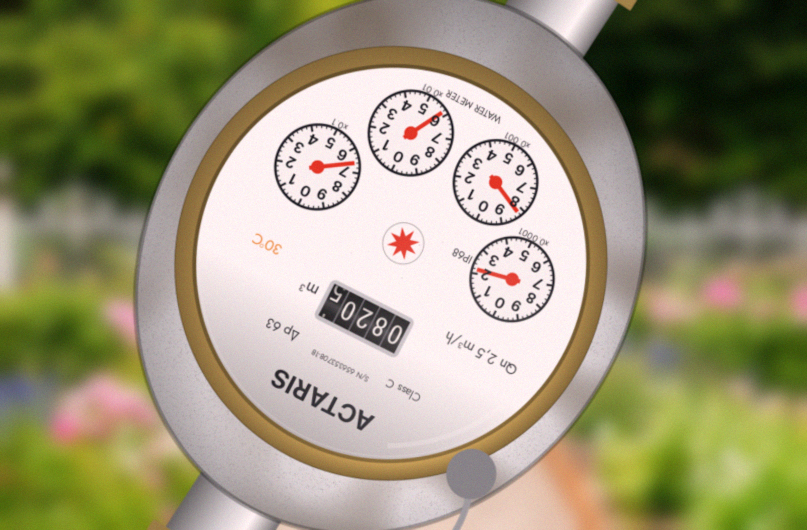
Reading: 8204.6582 (m³)
